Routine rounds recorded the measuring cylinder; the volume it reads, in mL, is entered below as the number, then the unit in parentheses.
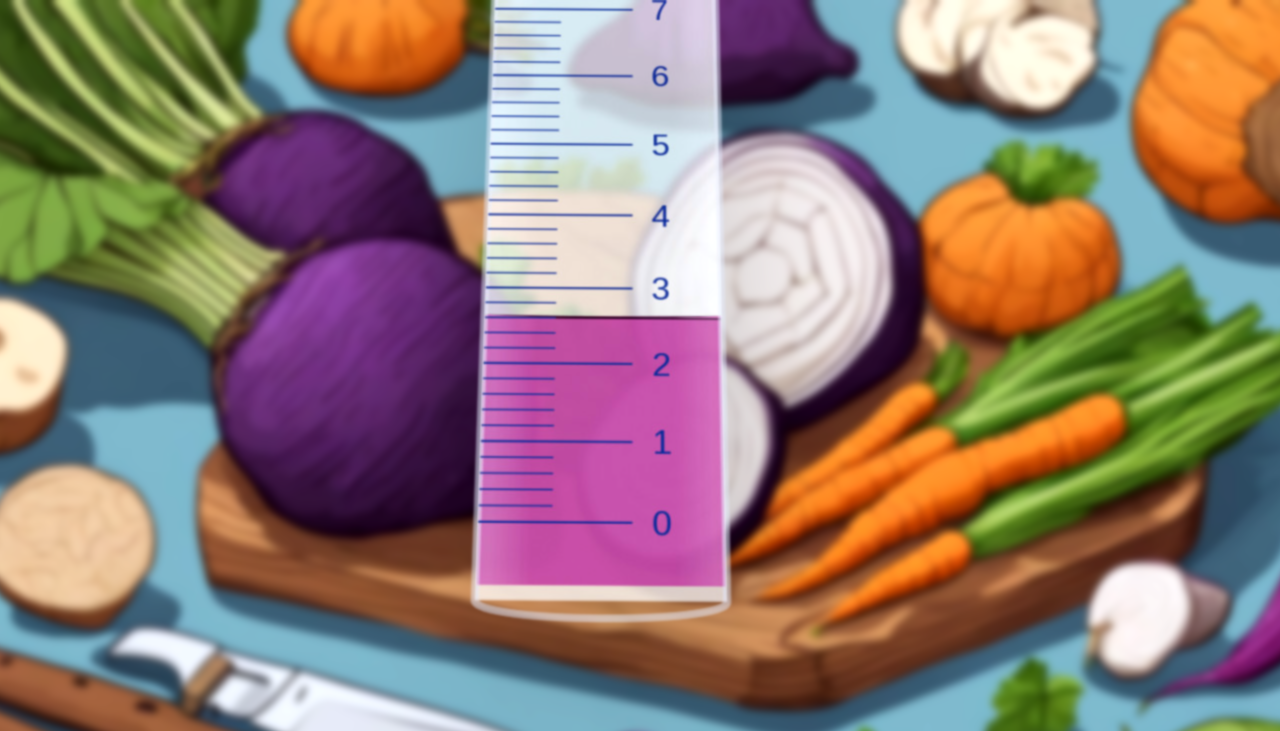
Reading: 2.6 (mL)
